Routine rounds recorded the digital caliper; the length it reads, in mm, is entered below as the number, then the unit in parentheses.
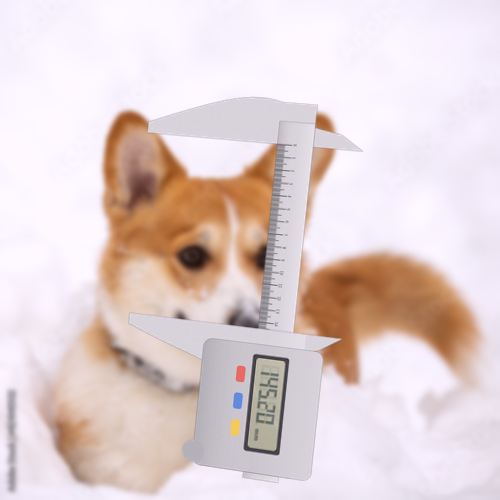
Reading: 145.20 (mm)
